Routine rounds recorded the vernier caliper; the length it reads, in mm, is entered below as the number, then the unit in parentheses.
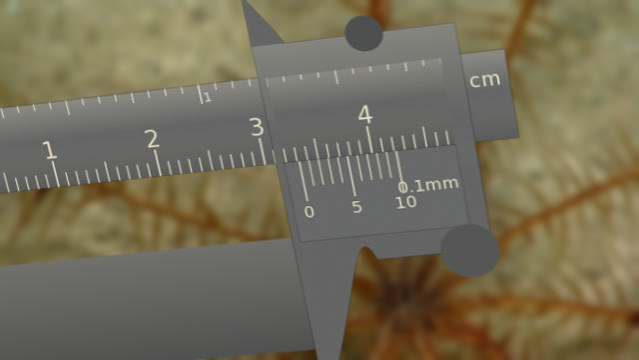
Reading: 33.2 (mm)
